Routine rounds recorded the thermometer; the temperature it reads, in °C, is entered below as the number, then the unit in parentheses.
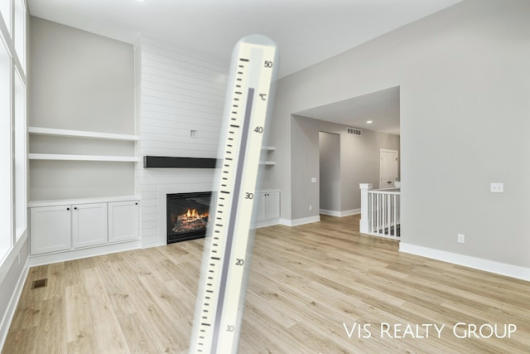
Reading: 46 (°C)
